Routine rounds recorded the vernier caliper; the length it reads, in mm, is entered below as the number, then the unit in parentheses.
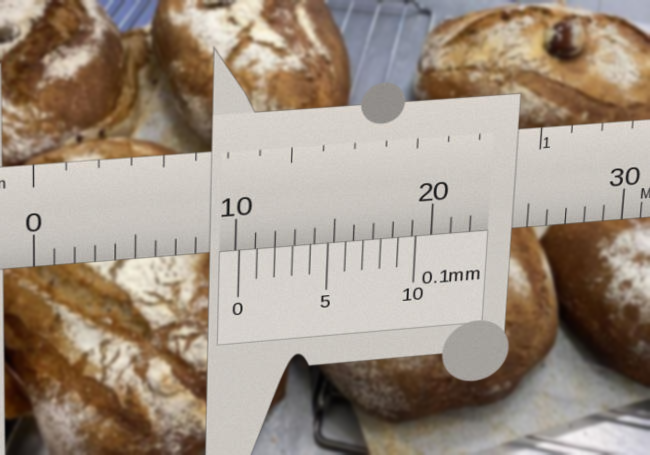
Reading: 10.2 (mm)
